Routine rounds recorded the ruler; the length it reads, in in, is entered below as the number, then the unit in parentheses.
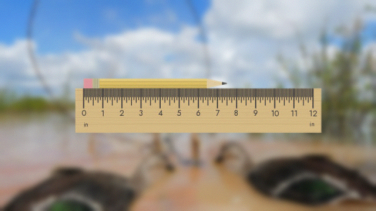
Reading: 7.5 (in)
